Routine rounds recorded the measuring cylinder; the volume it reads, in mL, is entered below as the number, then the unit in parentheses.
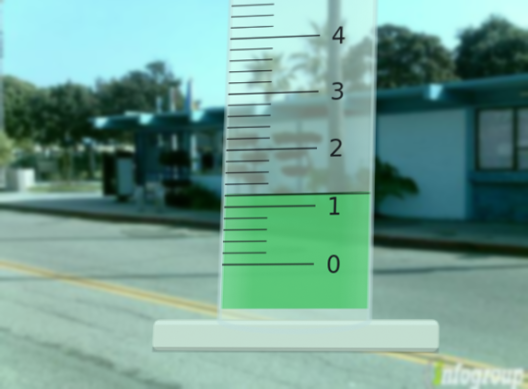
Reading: 1.2 (mL)
